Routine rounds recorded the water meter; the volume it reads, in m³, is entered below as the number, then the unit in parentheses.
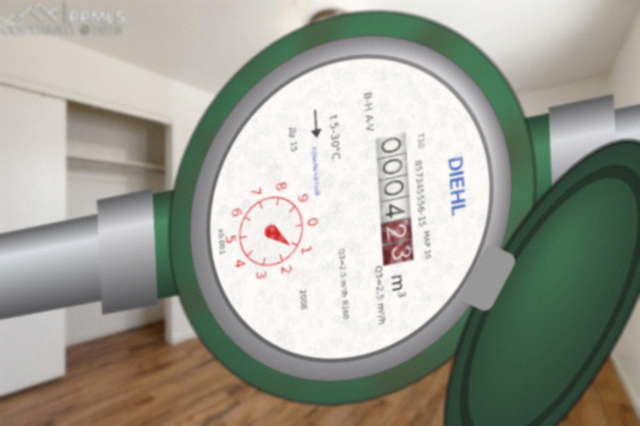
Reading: 4.231 (m³)
